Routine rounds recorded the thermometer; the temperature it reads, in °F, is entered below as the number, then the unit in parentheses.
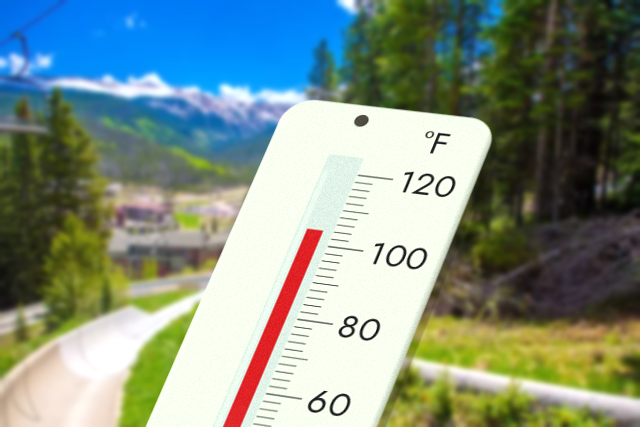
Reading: 104 (°F)
